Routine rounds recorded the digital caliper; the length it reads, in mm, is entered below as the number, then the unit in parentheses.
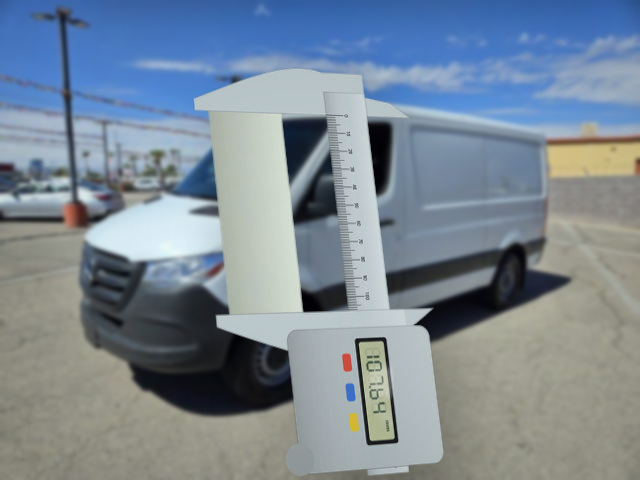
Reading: 107.64 (mm)
